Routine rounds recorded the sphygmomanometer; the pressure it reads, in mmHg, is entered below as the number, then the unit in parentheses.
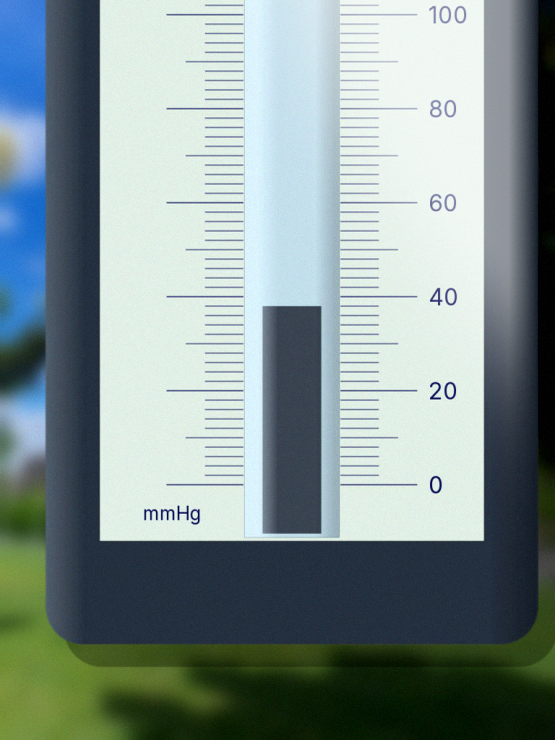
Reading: 38 (mmHg)
